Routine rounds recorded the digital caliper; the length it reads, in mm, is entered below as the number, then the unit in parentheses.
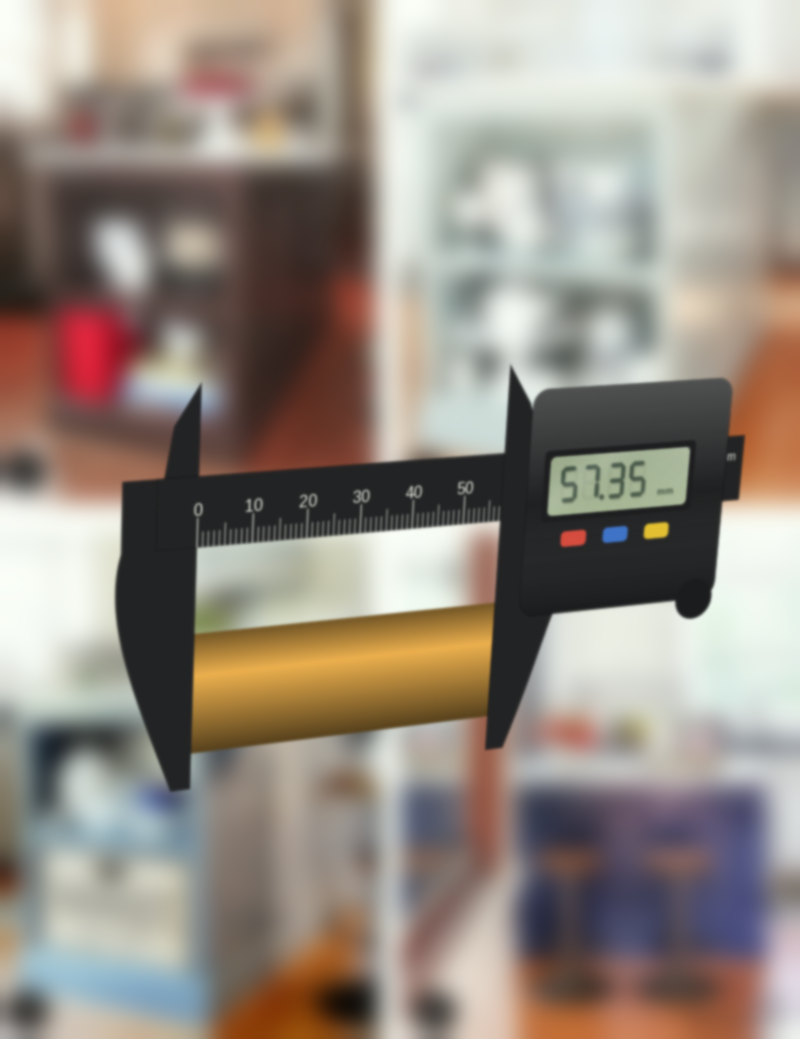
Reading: 57.35 (mm)
